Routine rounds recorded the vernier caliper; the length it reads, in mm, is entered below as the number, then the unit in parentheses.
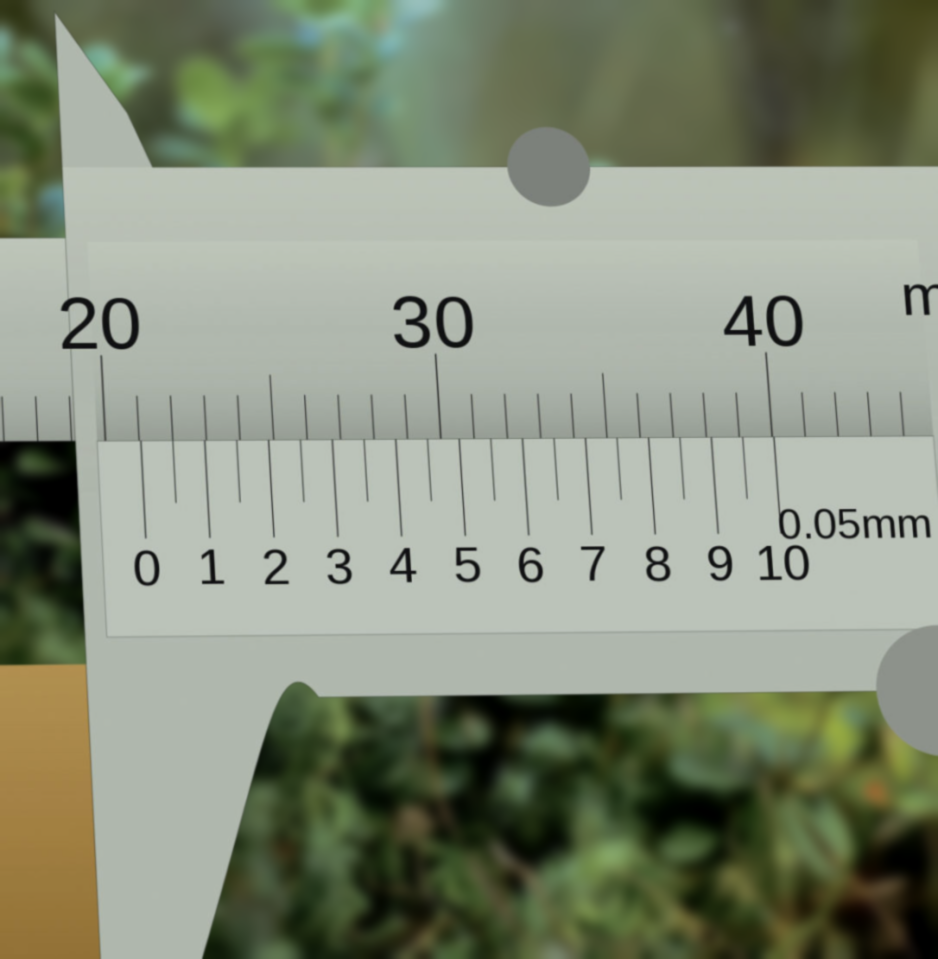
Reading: 21.05 (mm)
